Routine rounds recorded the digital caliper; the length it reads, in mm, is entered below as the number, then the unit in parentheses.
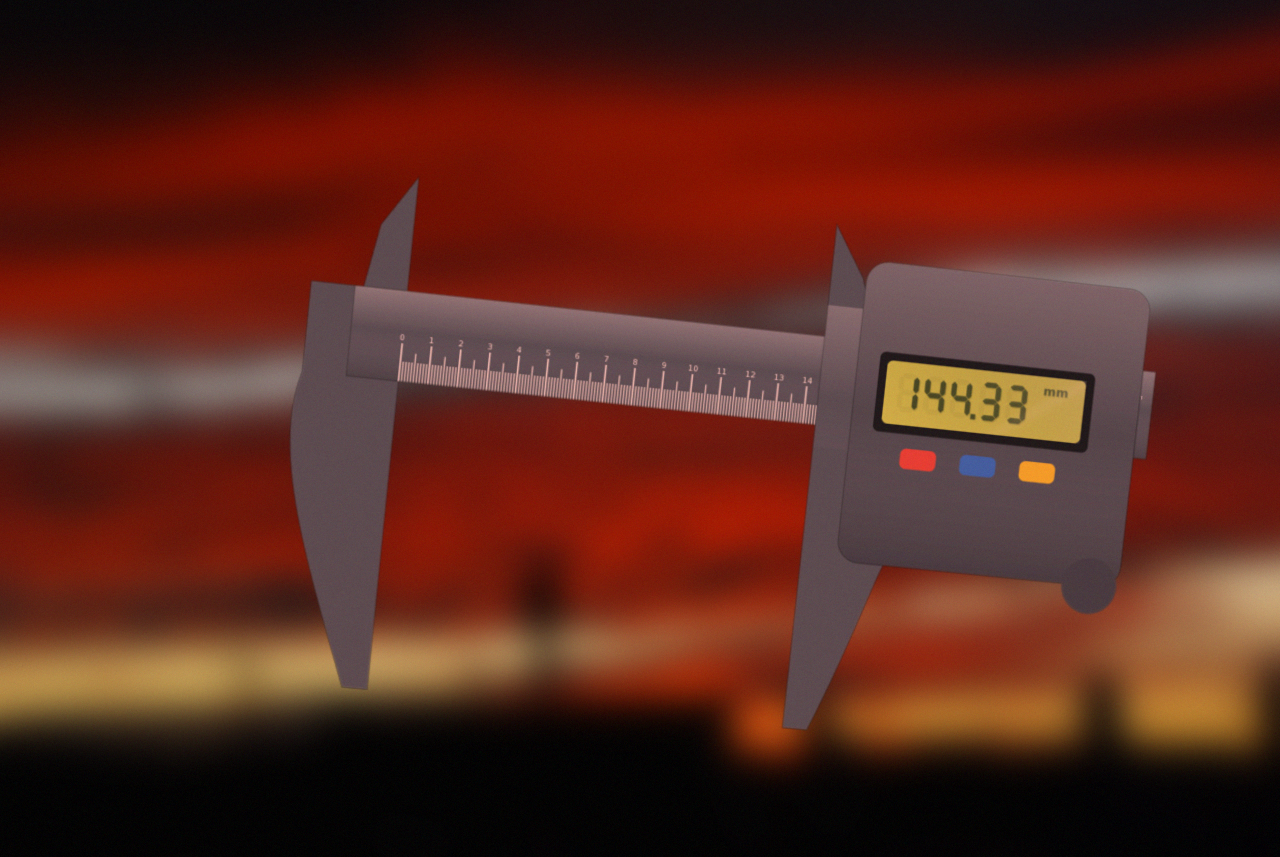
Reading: 144.33 (mm)
